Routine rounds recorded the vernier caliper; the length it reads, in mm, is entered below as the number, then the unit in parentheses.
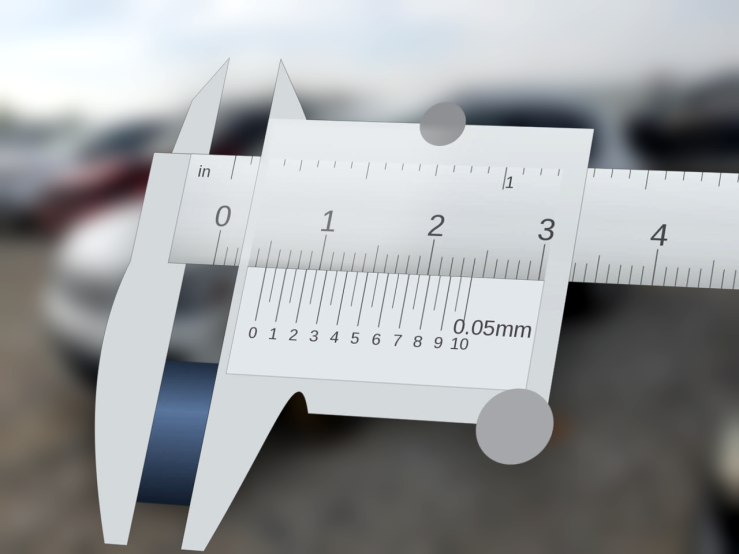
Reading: 5.0 (mm)
